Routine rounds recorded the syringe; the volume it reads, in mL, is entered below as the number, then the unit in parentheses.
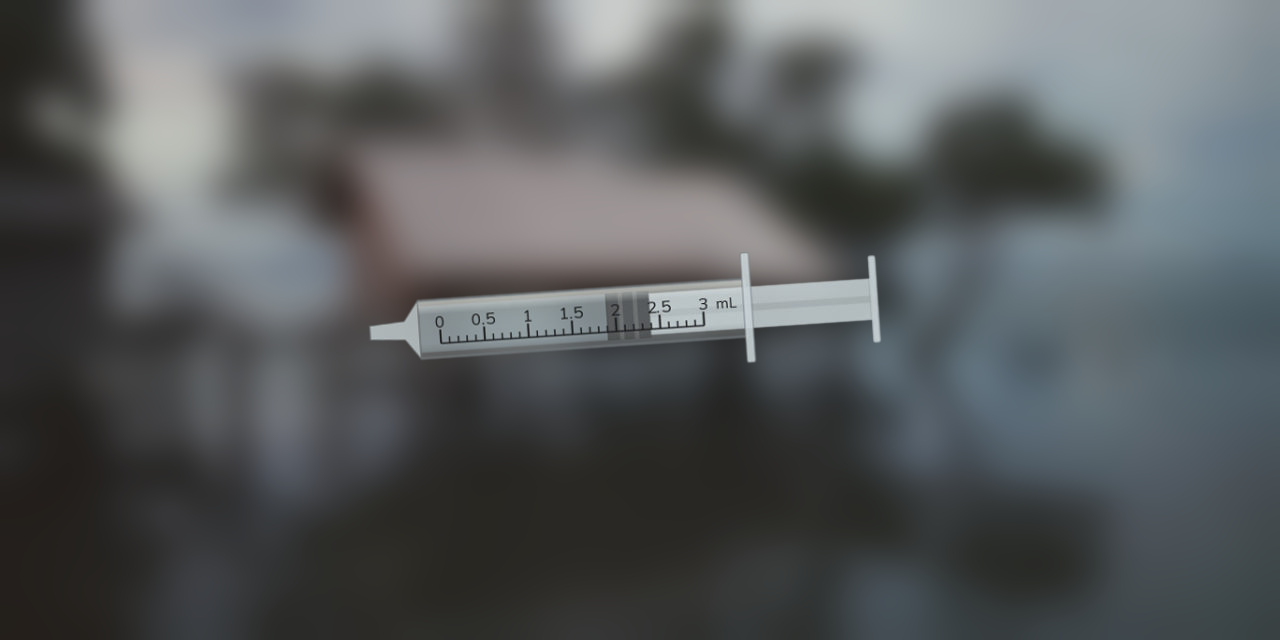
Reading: 1.9 (mL)
